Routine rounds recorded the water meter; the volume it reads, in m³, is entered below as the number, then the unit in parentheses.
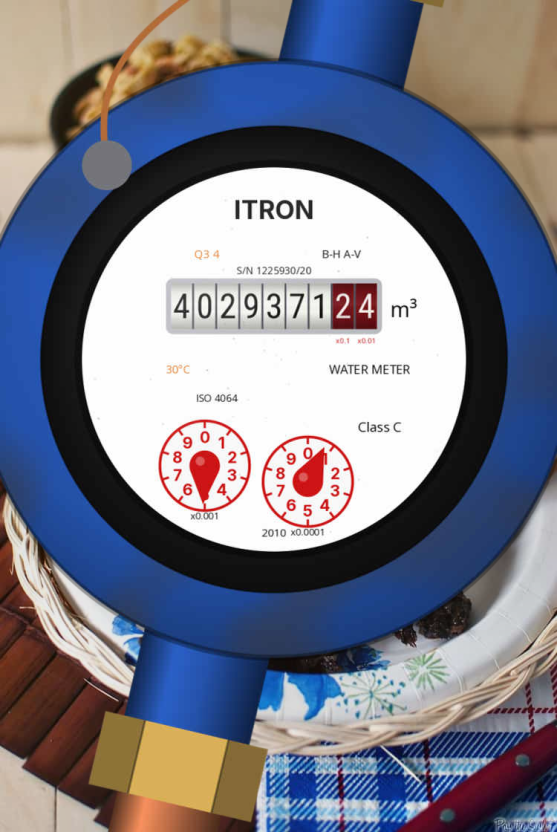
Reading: 4029371.2450 (m³)
